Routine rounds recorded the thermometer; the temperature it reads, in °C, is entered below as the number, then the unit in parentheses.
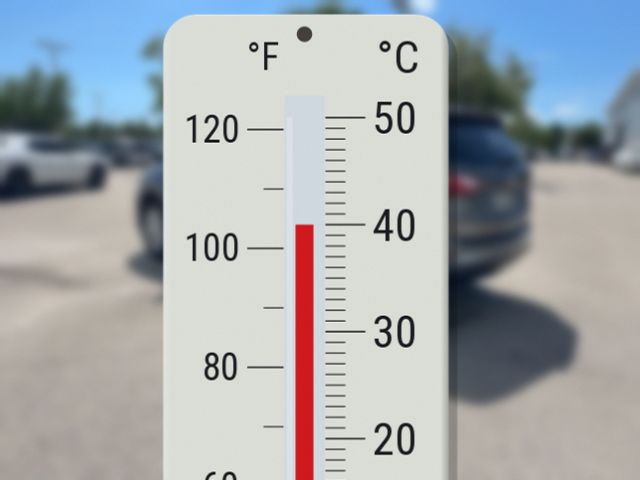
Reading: 40 (°C)
